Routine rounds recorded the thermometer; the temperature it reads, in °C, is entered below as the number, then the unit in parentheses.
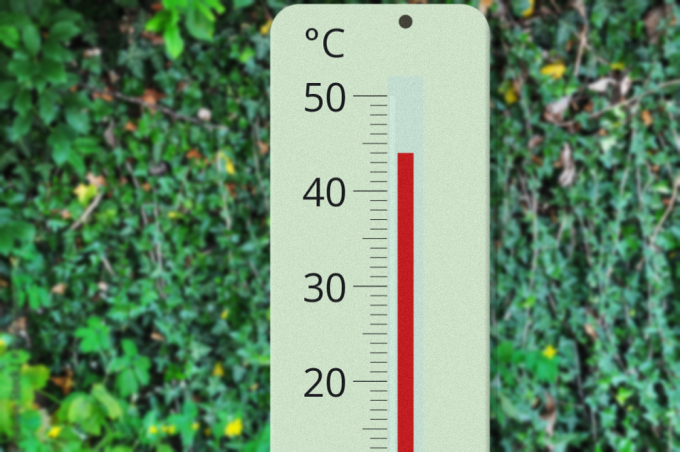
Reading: 44 (°C)
